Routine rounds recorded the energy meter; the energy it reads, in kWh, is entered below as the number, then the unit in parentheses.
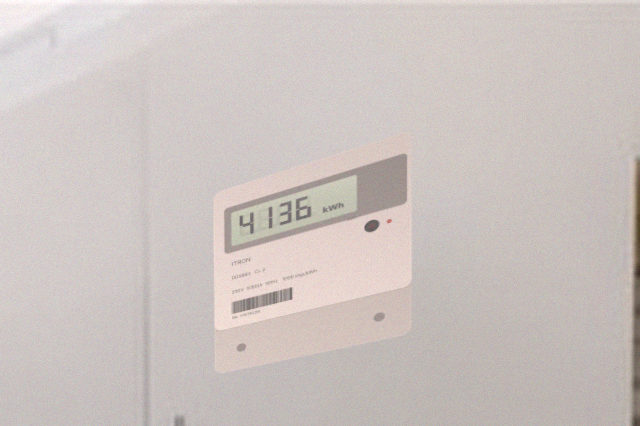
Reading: 4136 (kWh)
